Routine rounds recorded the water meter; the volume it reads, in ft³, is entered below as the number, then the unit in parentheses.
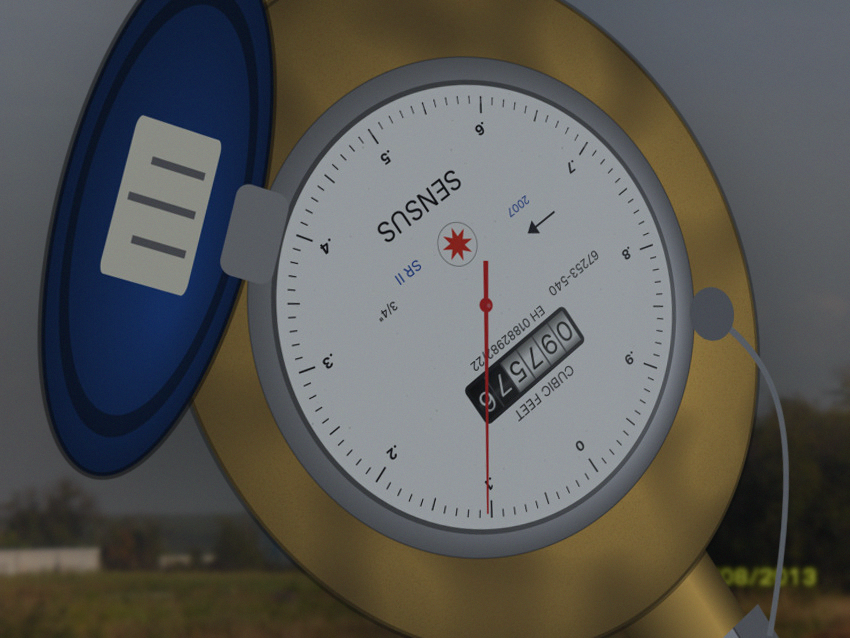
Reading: 97576.10 (ft³)
